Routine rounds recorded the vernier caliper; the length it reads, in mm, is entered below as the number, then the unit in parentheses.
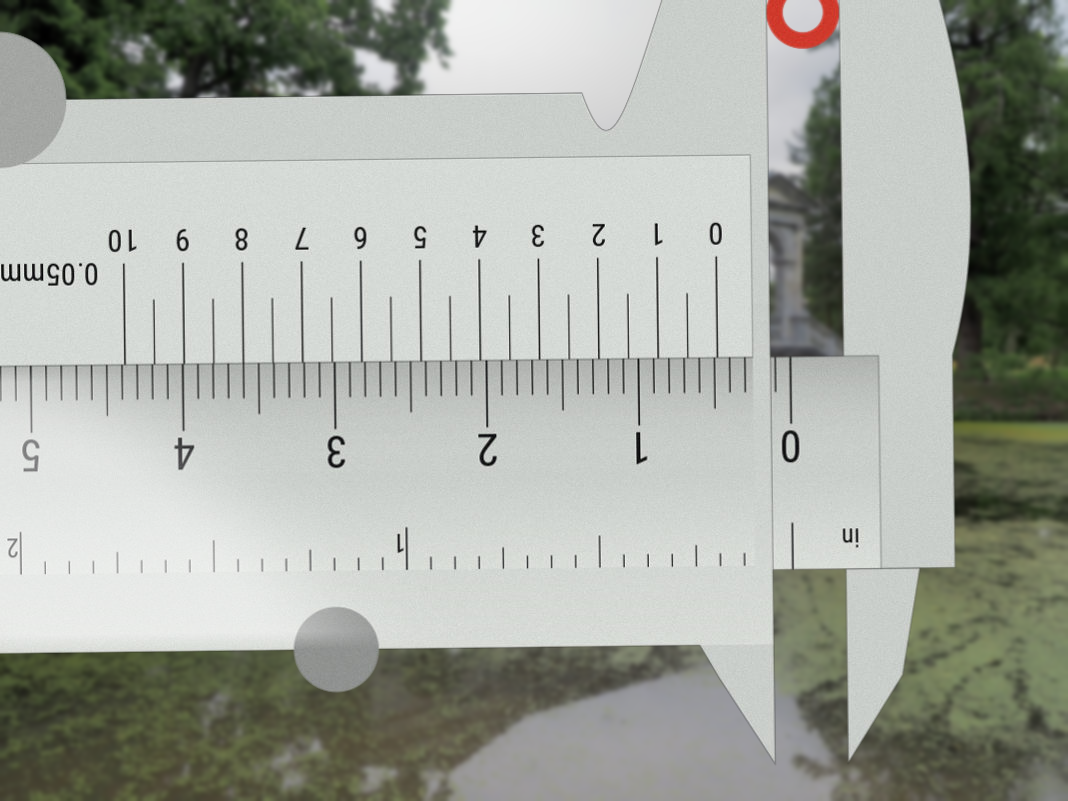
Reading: 4.8 (mm)
